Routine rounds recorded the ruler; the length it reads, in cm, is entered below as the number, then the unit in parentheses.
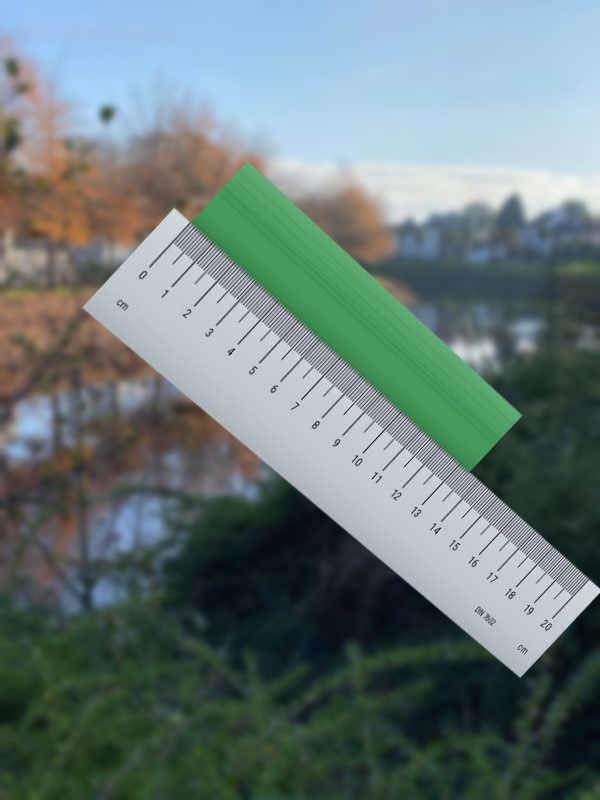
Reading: 13.5 (cm)
